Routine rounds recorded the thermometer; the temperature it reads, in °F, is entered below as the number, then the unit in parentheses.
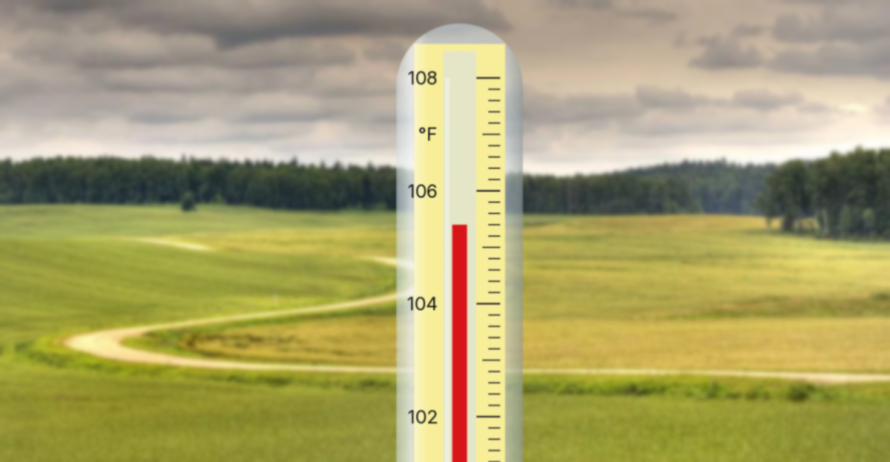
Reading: 105.4 (°F)
